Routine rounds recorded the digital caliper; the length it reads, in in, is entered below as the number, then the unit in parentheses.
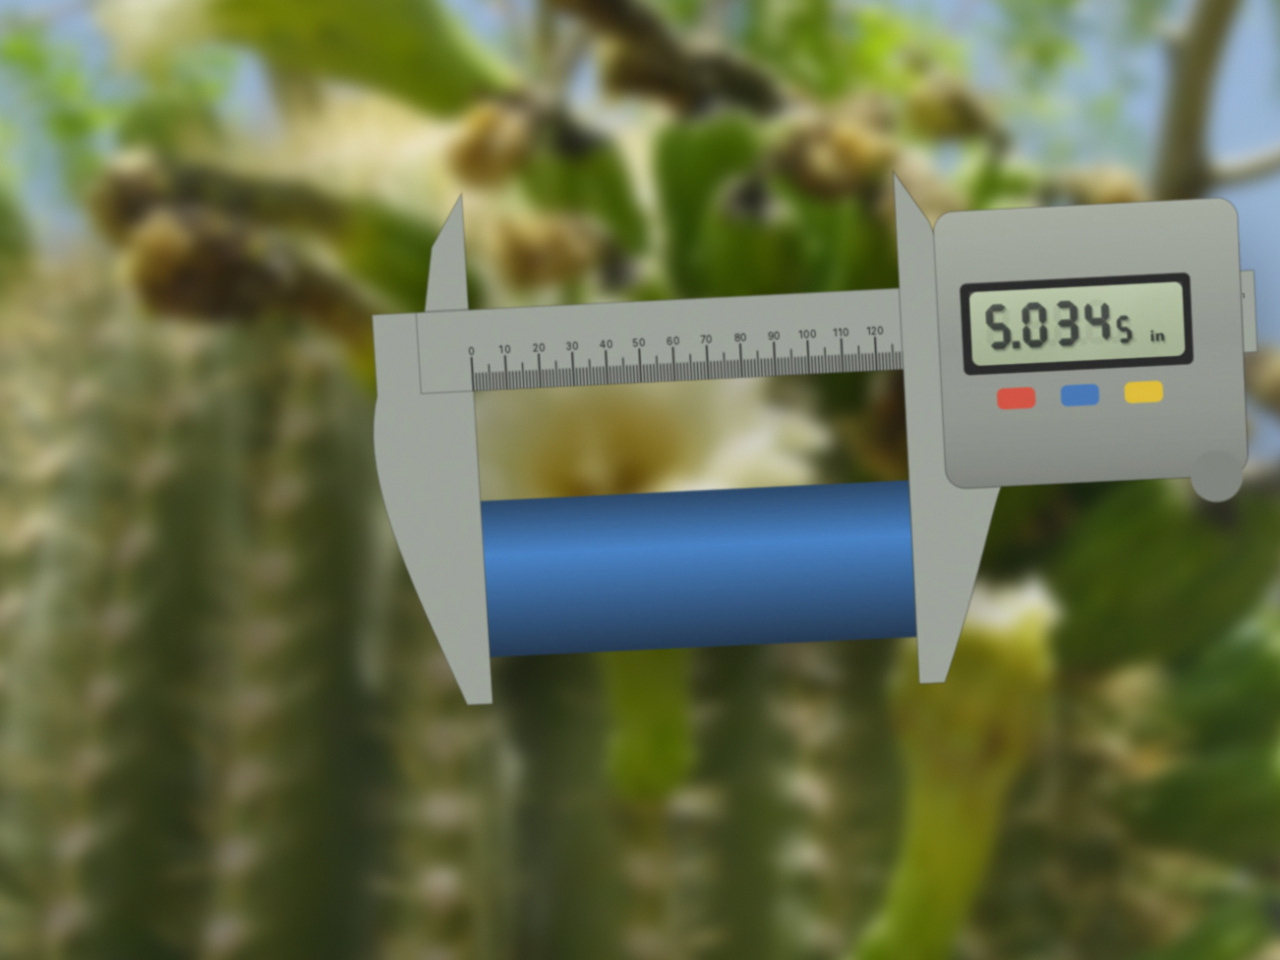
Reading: 5.0345 (in)
